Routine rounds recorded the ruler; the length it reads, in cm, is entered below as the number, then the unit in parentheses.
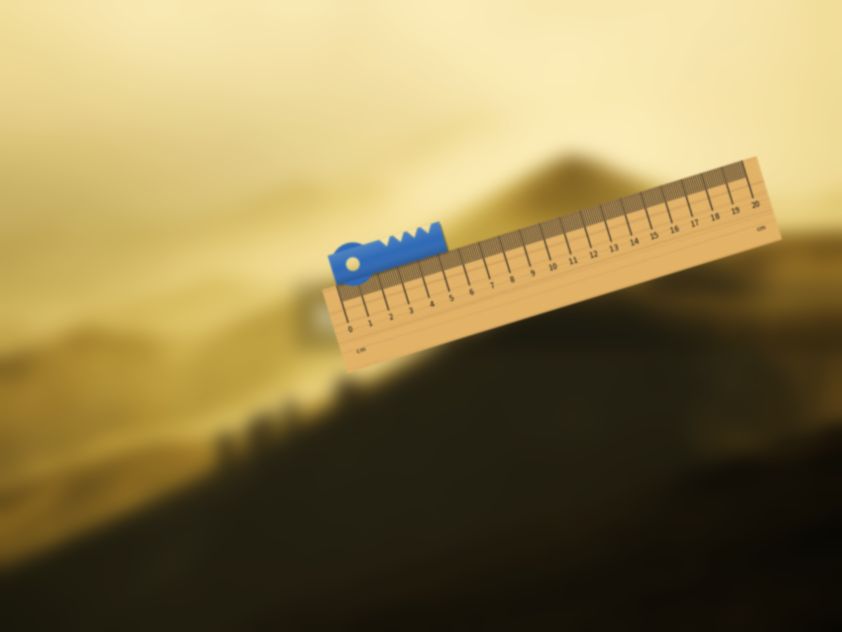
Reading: 5.5 (cm)
